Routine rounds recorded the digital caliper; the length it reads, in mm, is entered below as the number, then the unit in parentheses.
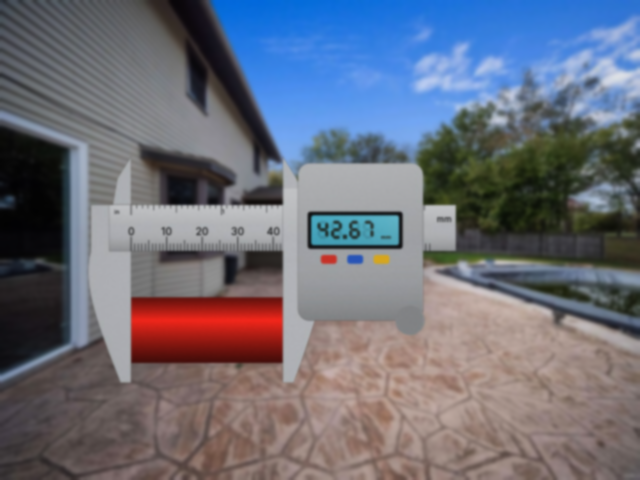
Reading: 42.67 (mm)
